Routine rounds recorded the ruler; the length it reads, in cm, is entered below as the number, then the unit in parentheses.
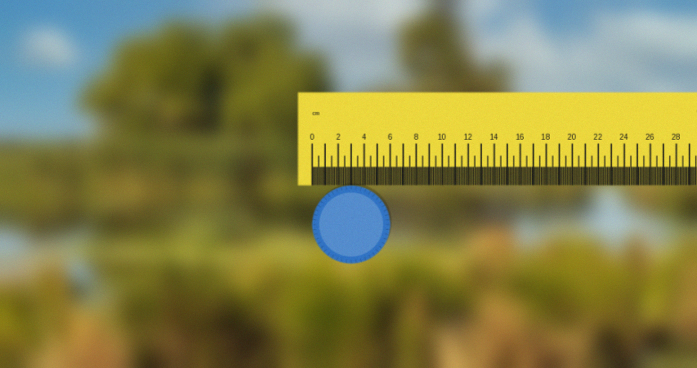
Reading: 6 (cm)
